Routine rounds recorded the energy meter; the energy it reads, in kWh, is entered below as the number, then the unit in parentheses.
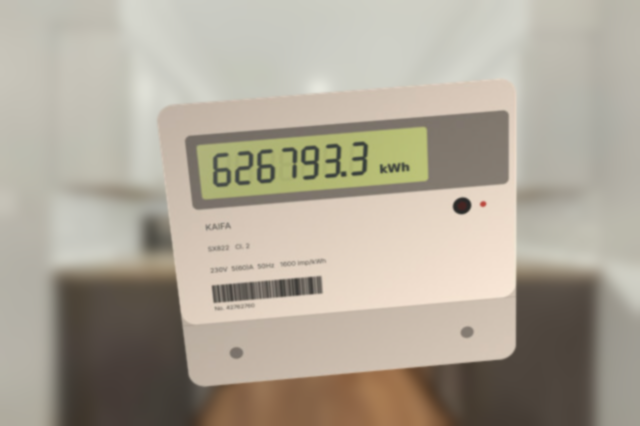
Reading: 626793.3 (kWh)
